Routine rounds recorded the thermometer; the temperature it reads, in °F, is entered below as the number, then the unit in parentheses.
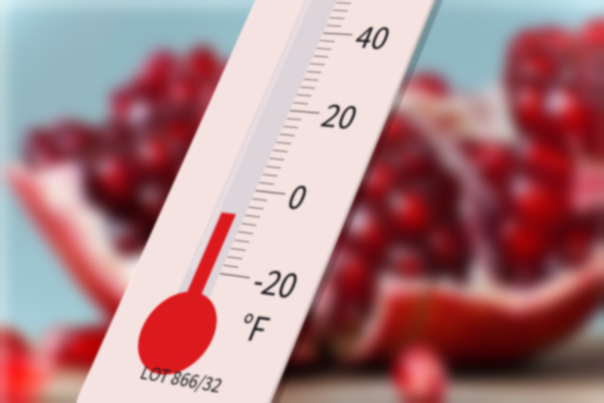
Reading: -6 (°F)
